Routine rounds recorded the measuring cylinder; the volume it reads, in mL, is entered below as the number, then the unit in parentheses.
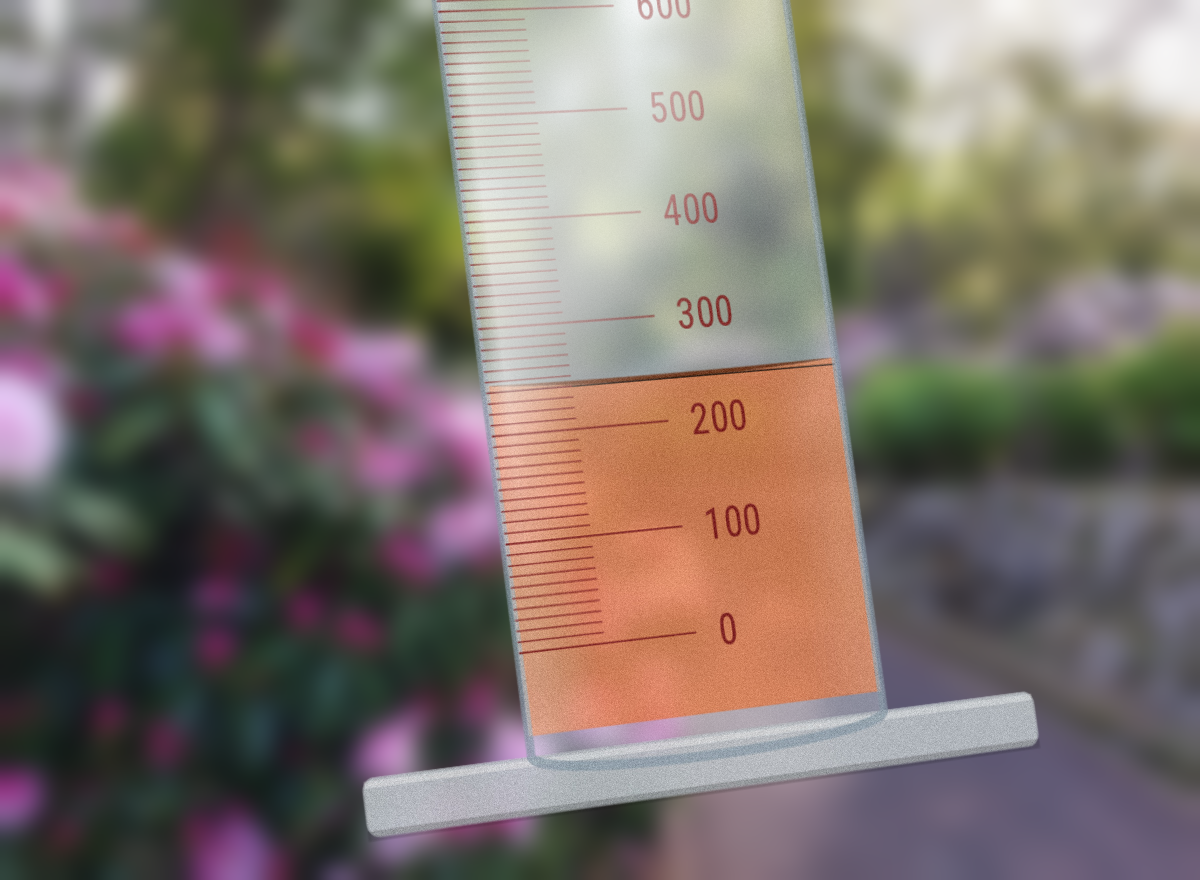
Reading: 240 (mL)
